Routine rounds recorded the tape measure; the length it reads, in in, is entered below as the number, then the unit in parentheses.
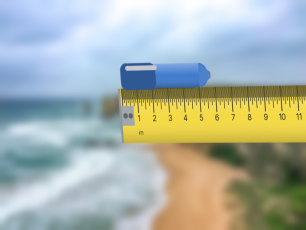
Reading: 6 (in)
